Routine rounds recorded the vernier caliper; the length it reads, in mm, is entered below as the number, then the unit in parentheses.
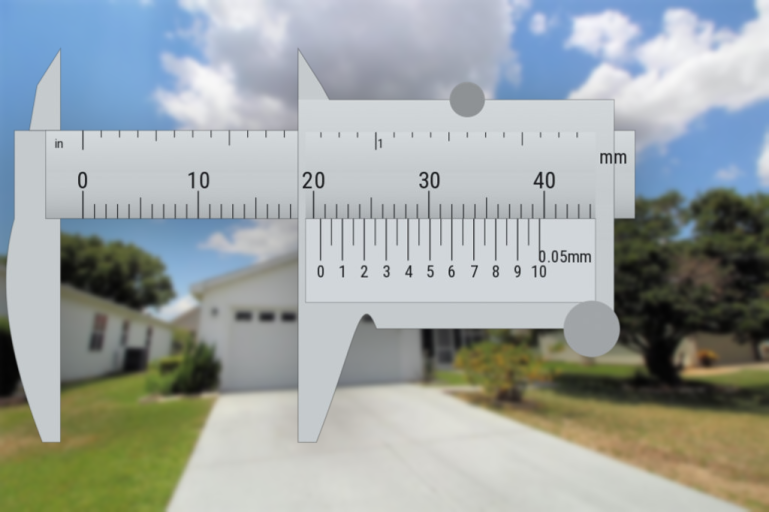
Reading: 20.6 (mm)
